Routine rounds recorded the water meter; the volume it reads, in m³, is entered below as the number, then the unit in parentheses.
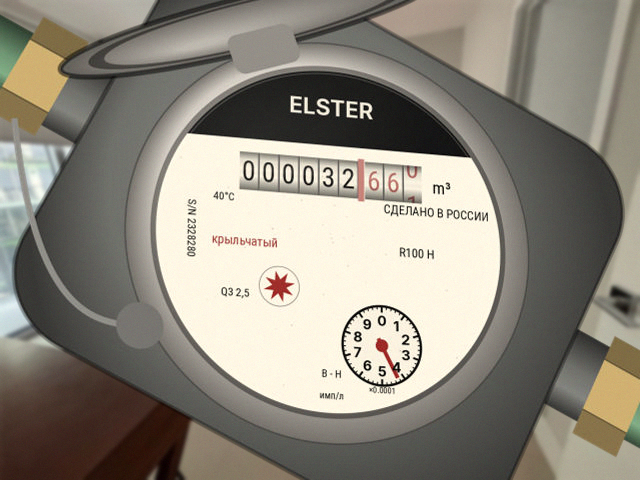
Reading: 32.6604 (m³)
